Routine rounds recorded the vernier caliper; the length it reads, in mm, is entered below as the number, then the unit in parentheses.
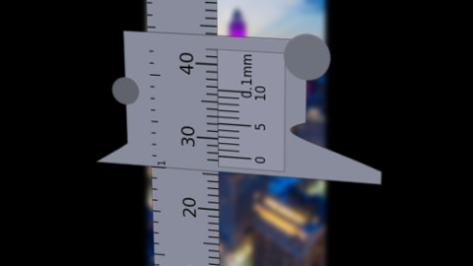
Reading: 27.6 (mm)
